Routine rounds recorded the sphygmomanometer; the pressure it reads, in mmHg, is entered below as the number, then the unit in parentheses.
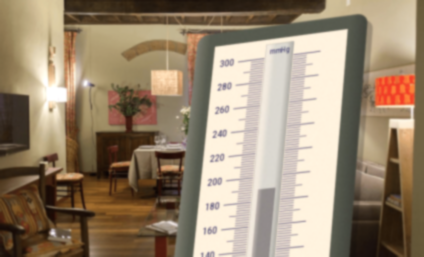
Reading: 190 (mmHg)
